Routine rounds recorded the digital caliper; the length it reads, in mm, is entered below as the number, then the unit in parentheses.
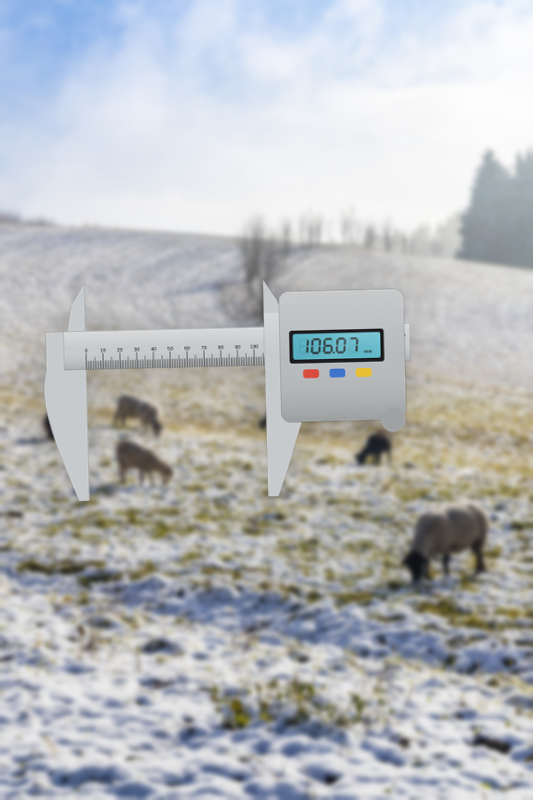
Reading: 106.07 (mm)
